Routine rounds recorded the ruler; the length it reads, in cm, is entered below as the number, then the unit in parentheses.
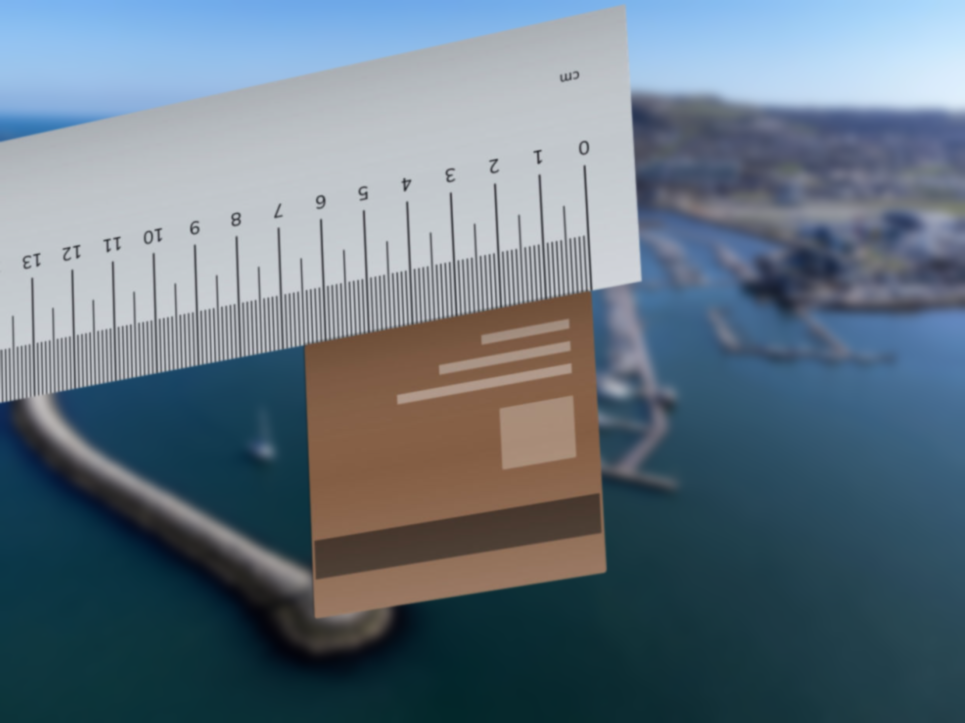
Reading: 6.5 (cm)
